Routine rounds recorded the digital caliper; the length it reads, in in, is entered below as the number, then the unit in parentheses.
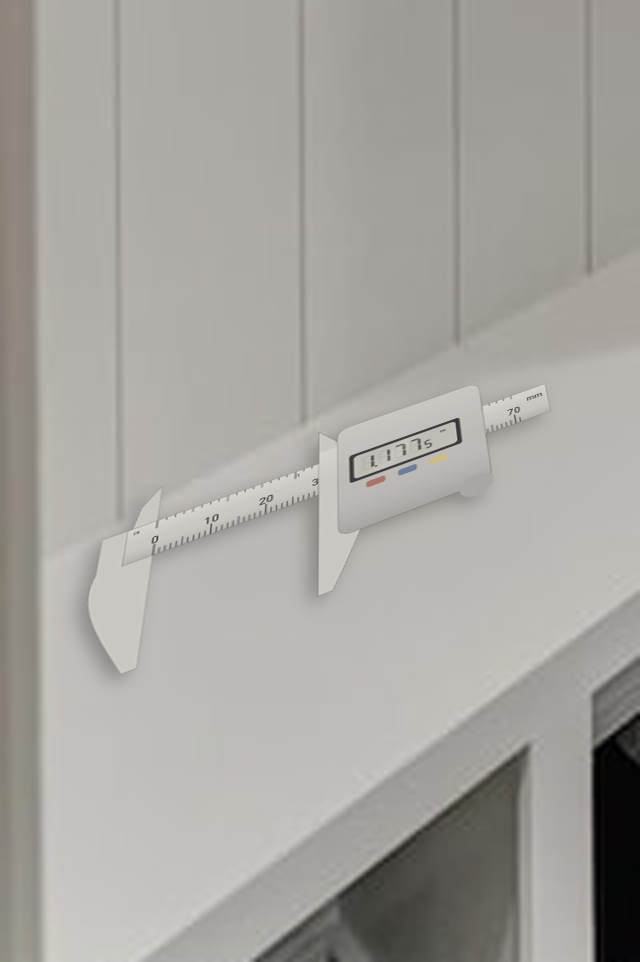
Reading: 1.1775 (in)
